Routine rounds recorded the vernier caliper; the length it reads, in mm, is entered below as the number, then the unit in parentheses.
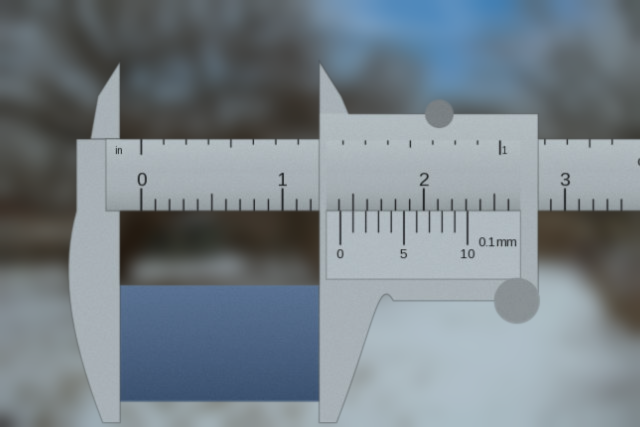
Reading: 14.1 (mm)
